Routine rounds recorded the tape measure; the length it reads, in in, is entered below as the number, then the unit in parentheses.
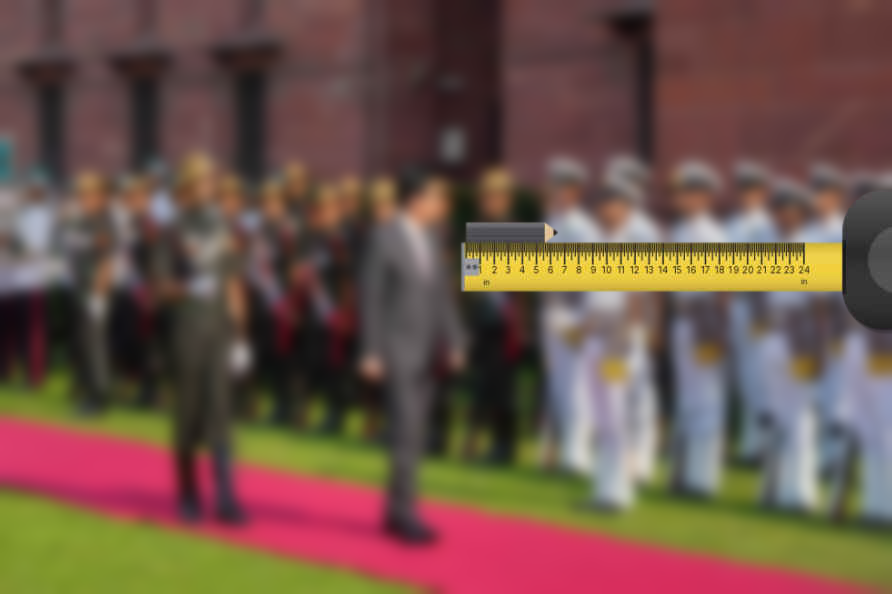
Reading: 6.5 (in)
